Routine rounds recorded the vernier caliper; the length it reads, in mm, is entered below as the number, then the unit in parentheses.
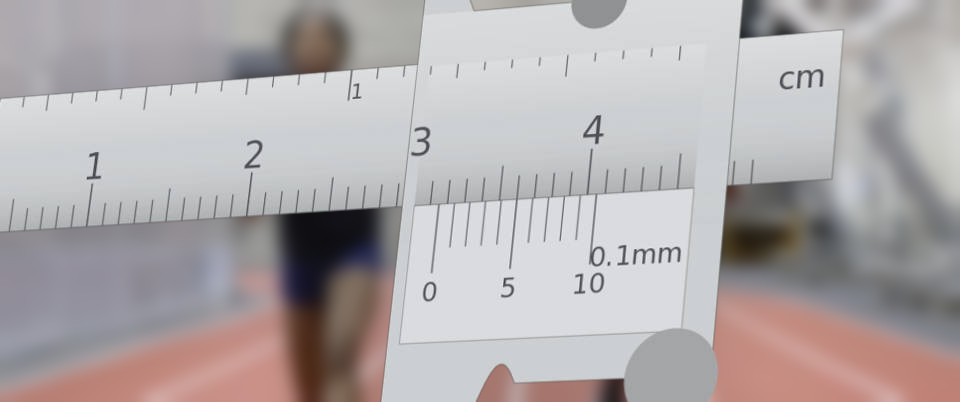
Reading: 31.5 (mm)
